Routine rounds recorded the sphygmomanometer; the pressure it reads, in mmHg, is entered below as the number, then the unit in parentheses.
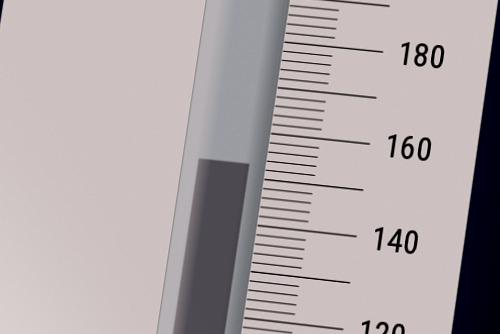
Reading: 153 (mmHg)
